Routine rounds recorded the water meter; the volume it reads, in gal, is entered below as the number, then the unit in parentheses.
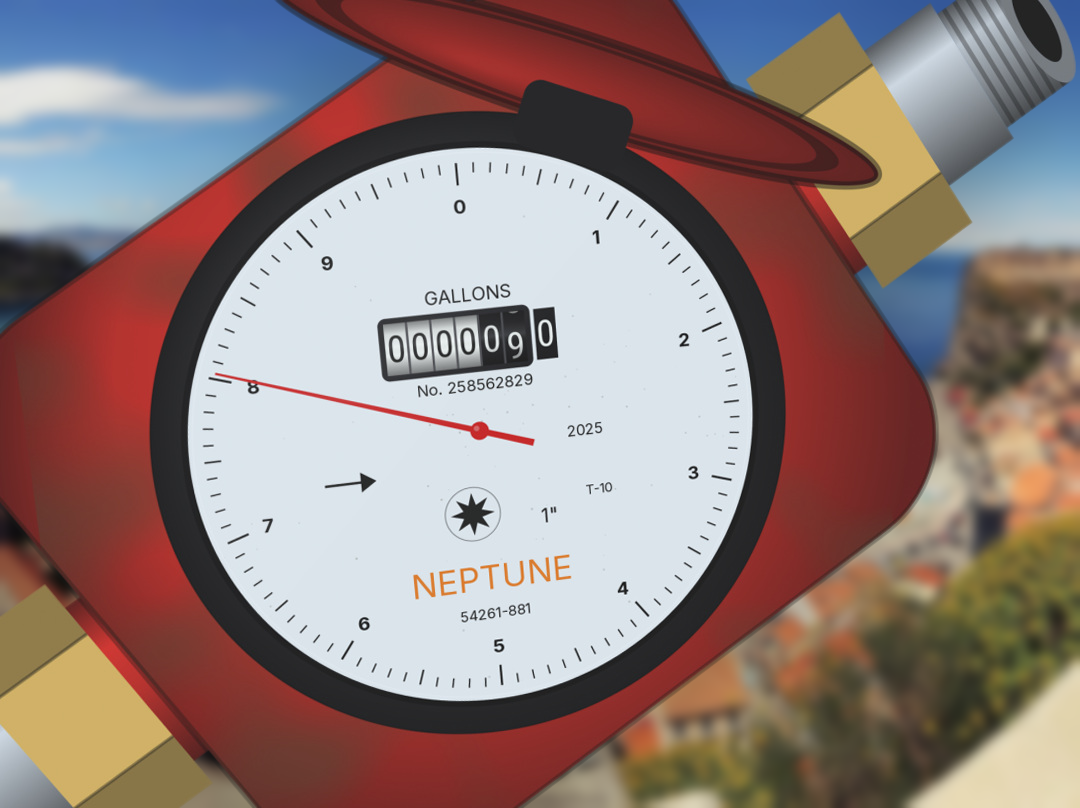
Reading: 88.0 (gal)
